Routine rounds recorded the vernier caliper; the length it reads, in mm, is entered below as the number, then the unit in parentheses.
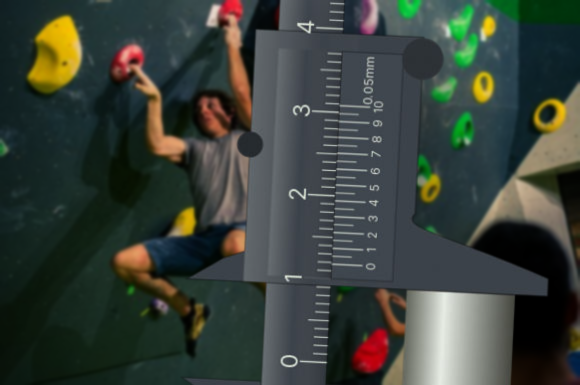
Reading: 11.8 (mm)
